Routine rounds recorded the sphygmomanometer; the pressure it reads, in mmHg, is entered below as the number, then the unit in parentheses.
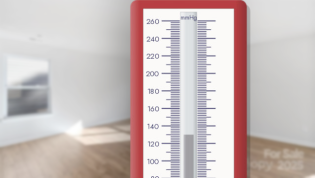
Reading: 130 (mmHg)
